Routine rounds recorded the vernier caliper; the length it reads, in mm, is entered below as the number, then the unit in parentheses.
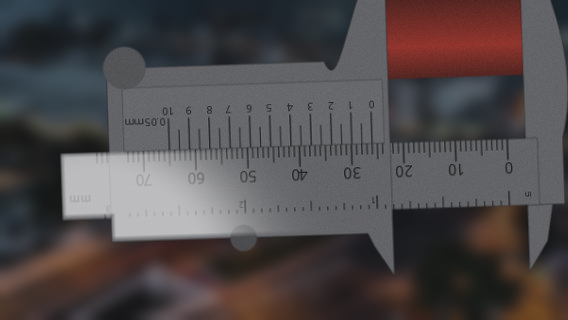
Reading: 26.0 (mm)
